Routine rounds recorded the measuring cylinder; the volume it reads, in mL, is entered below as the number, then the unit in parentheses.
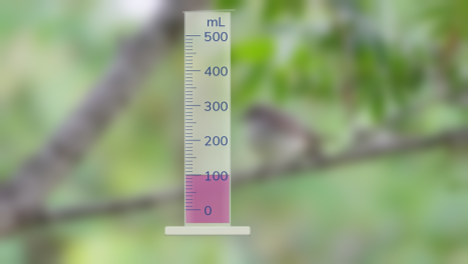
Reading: 100 (mL)
